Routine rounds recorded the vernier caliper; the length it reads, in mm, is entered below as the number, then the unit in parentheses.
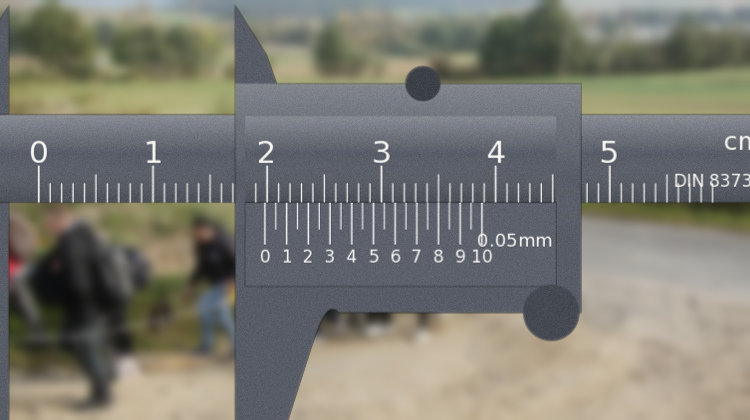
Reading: 19.8 (mm)
